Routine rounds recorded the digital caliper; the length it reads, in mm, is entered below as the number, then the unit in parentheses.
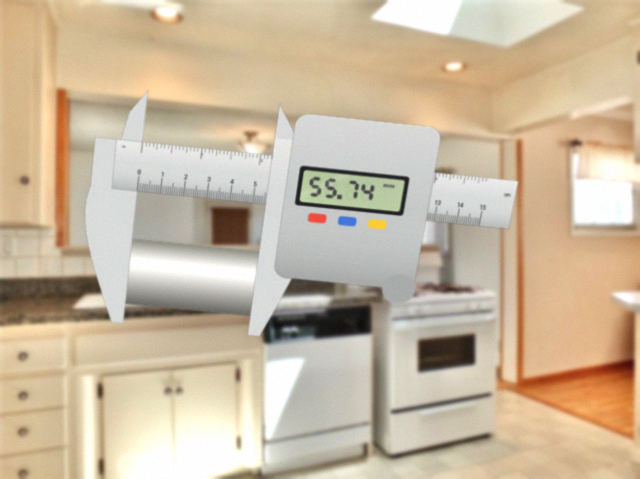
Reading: 55.74 (mm)
